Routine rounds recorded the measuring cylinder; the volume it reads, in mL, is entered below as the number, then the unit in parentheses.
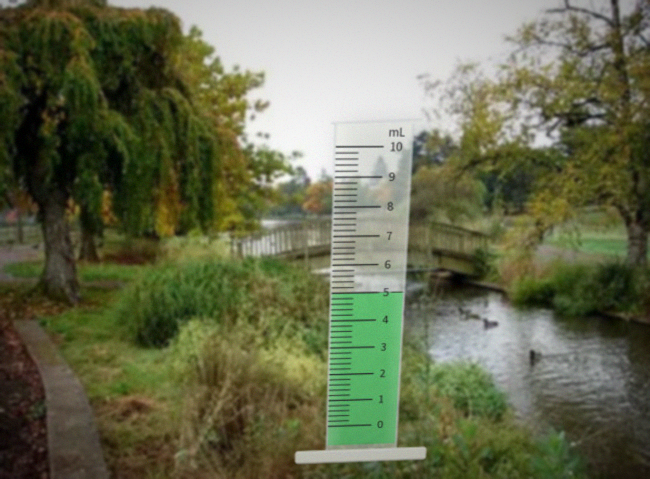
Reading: 5 (mL)
